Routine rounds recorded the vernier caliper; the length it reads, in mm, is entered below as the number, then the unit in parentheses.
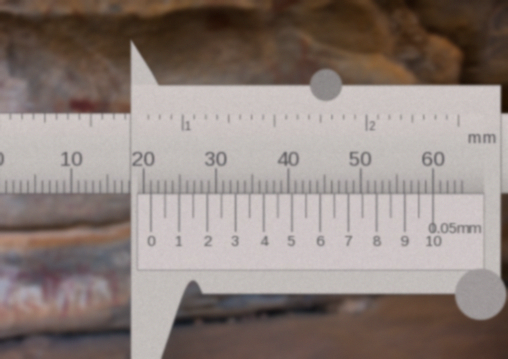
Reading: 21.0 (mm)
